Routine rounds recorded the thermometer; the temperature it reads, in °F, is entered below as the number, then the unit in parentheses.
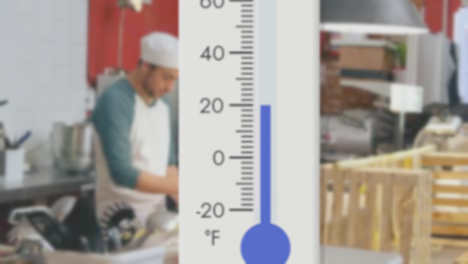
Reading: 20 (°F)
